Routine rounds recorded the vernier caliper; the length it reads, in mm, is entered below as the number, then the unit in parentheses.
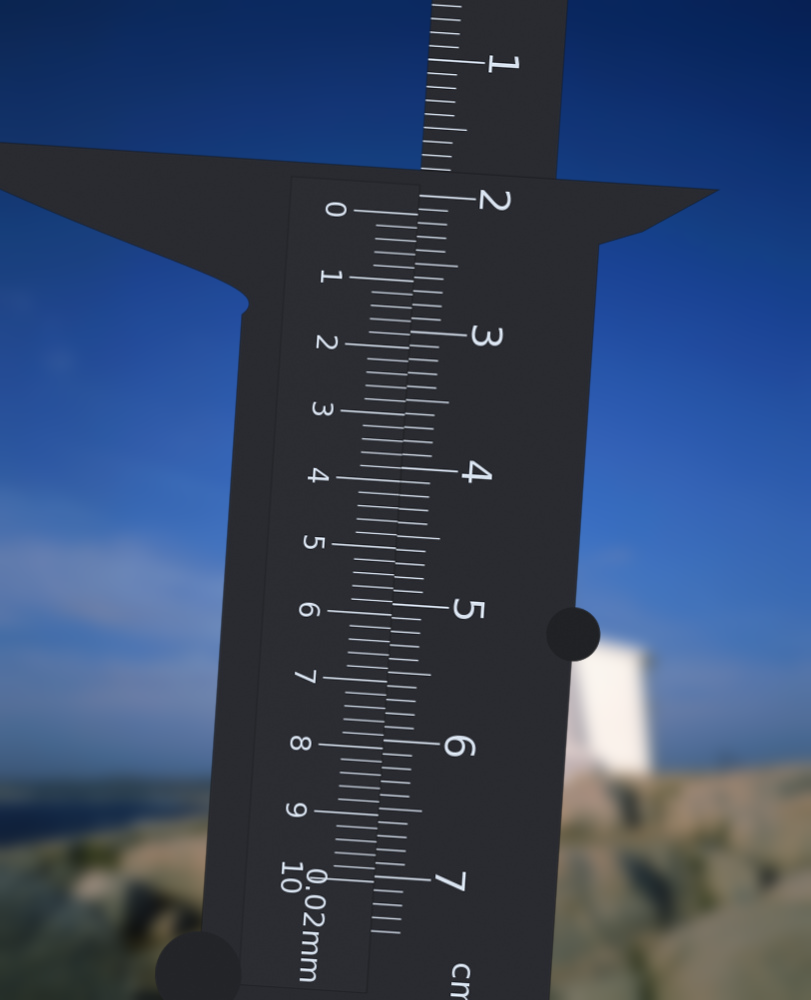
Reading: 21.4 (mm)
